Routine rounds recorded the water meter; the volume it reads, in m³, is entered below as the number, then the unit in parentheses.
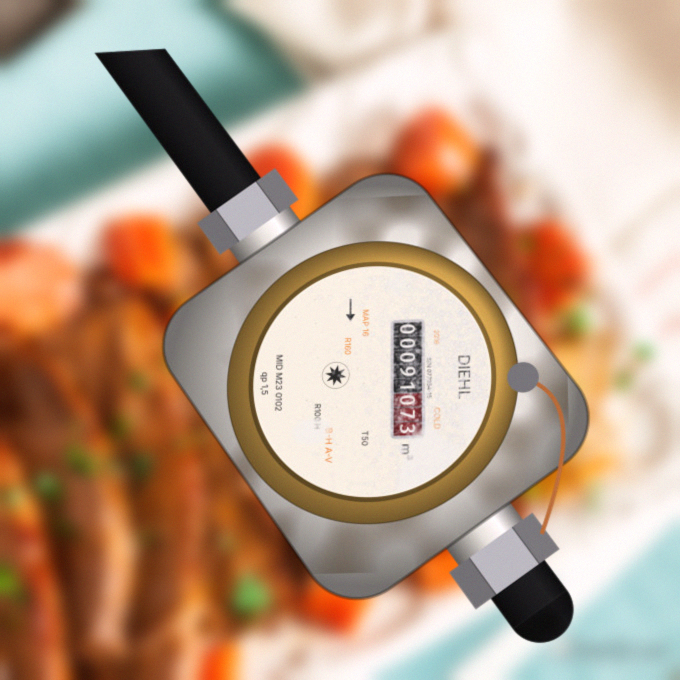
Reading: 91.073 (m³)
